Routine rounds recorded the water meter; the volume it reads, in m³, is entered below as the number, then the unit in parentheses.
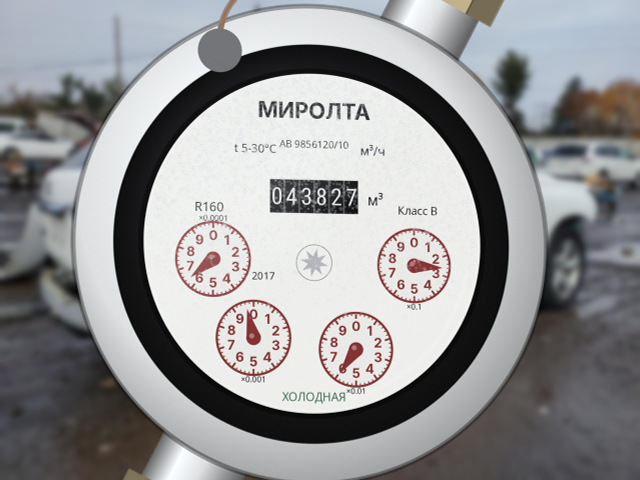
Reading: 43827.2596 (m³)
